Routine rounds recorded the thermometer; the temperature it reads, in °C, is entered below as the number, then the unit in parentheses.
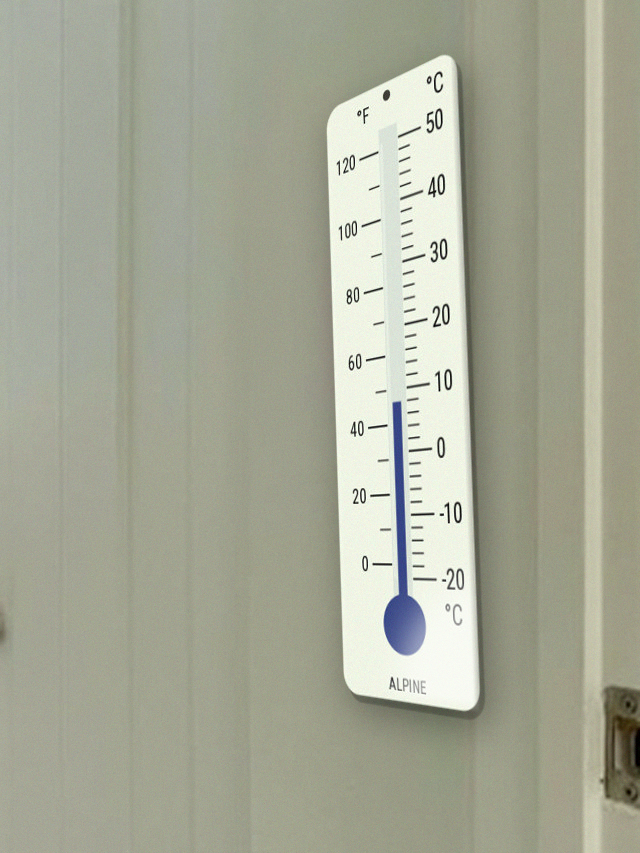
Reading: 8 (°C)
